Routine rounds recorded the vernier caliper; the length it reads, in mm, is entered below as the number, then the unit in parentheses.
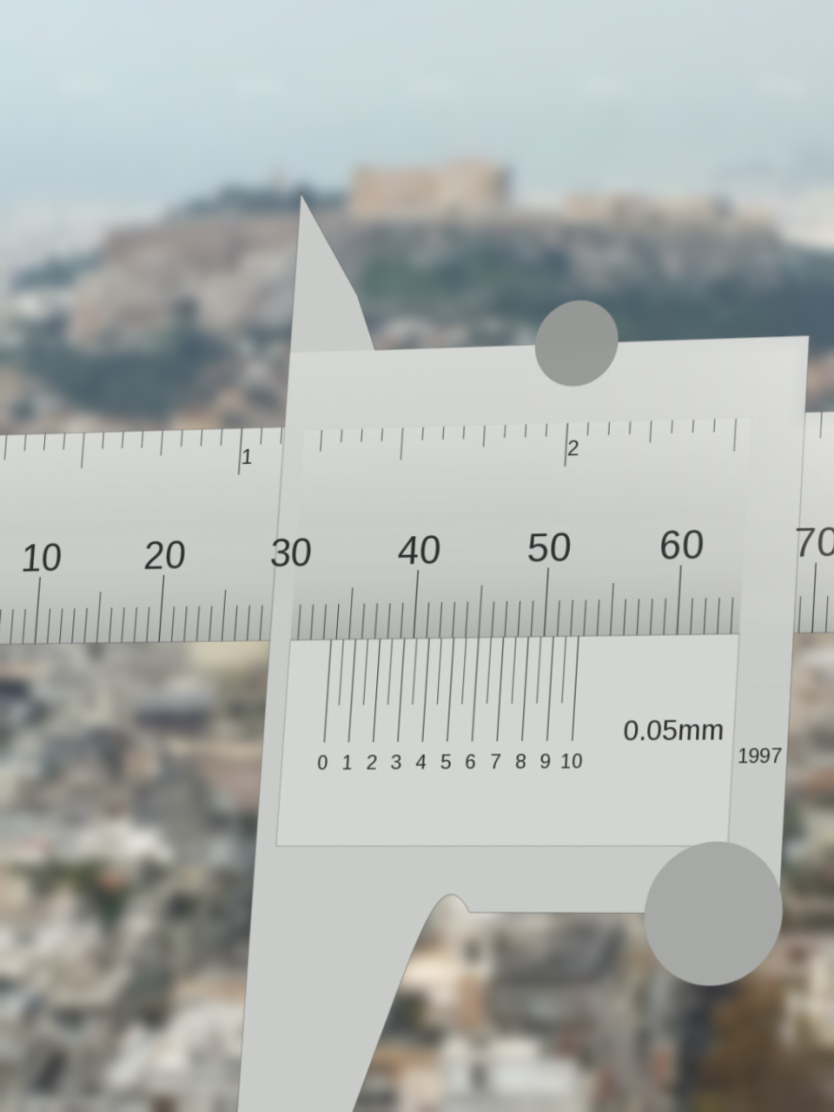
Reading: 33.6 (mm)
